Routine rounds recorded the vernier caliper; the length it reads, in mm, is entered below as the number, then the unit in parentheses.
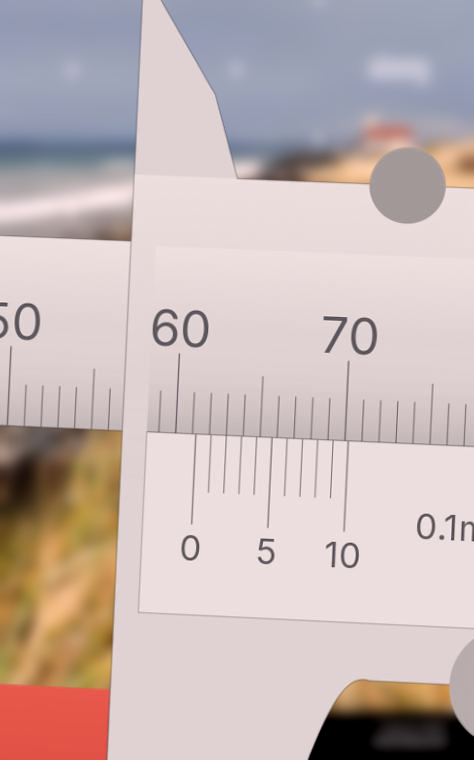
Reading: 61.2 (mm)
